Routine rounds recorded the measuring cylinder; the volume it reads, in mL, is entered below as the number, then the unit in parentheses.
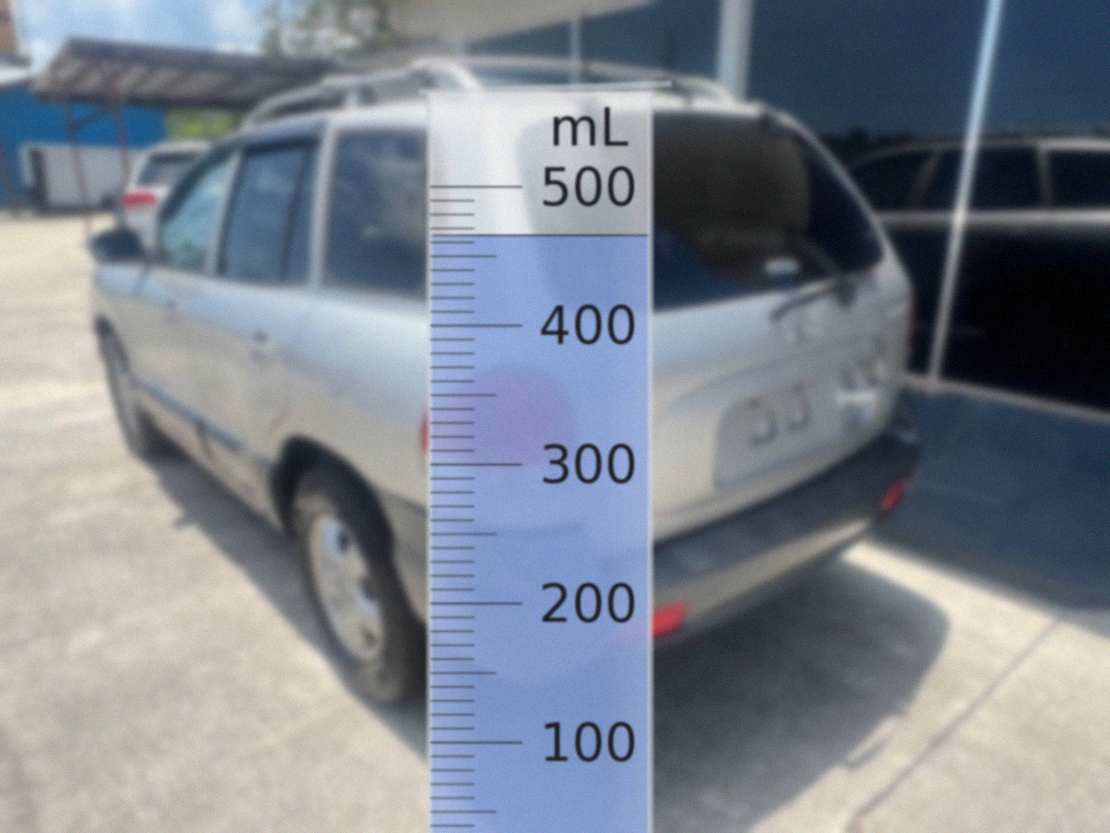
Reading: 465 (mL)
